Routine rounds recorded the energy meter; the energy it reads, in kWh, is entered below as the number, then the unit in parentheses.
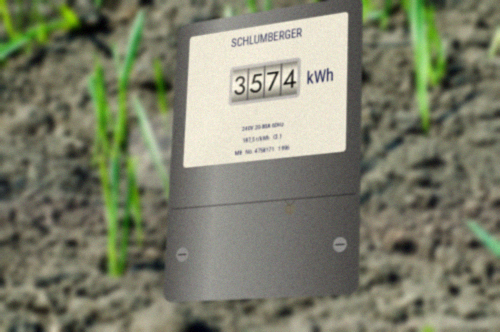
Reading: 3574 (kWh)
